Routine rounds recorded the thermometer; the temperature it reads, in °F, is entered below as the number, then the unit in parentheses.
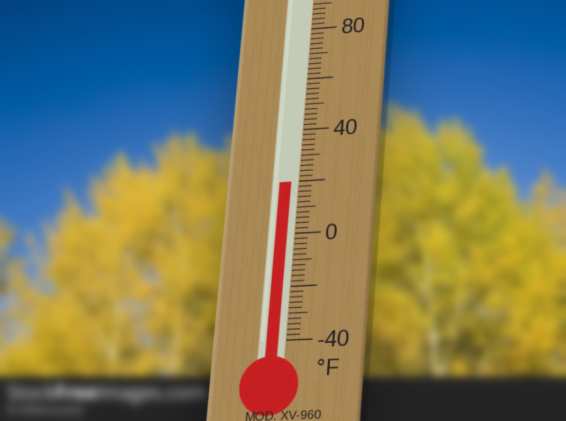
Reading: 20 (°F)
